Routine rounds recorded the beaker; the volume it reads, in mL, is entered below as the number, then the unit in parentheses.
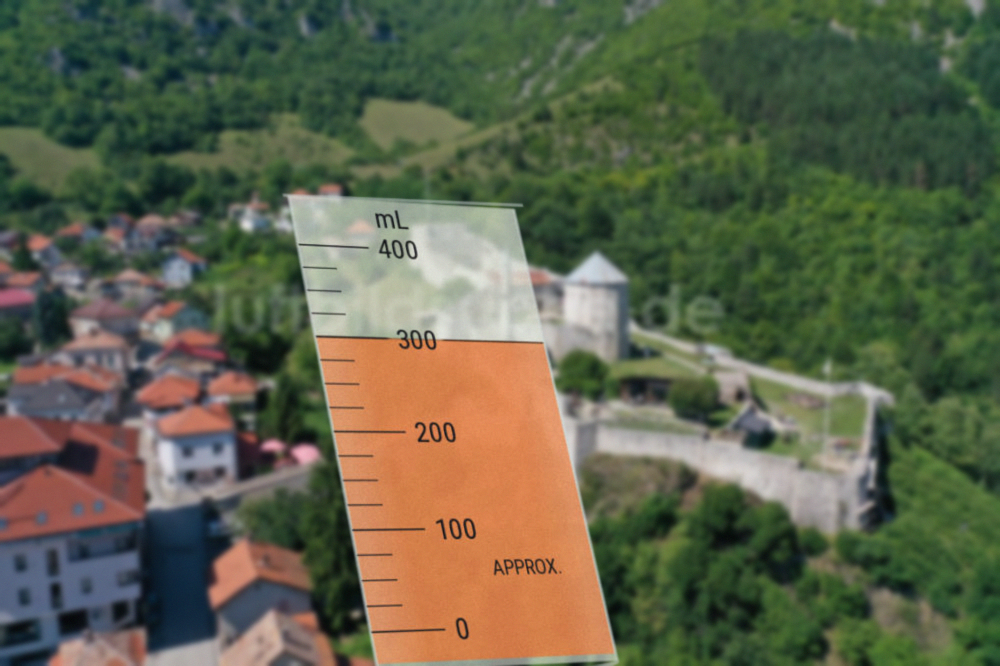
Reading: 300 (mL)
